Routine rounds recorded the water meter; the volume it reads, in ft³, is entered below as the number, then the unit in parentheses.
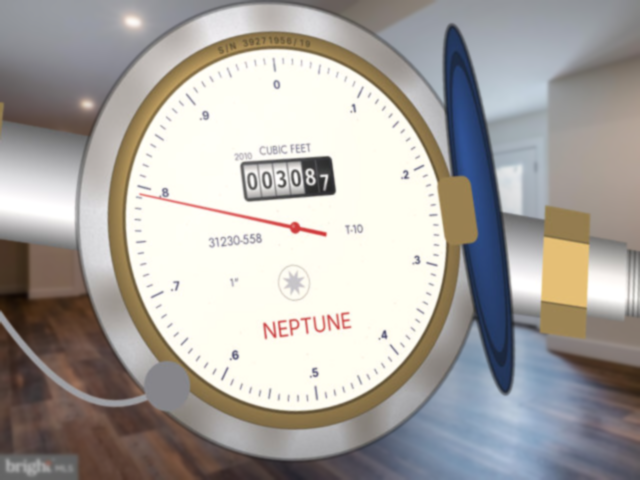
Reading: 3086.79 (ft³)
